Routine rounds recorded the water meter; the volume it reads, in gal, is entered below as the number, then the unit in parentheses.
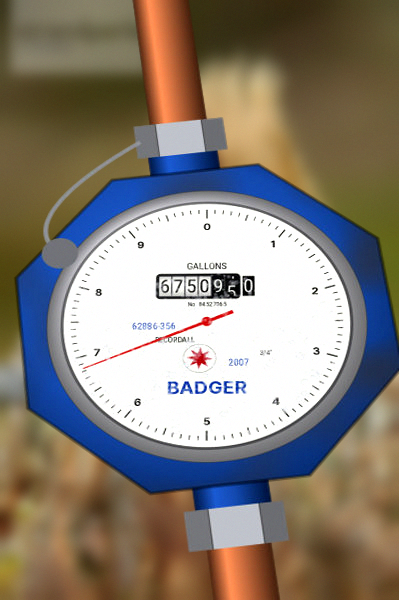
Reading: 6750946.8 (gal)
